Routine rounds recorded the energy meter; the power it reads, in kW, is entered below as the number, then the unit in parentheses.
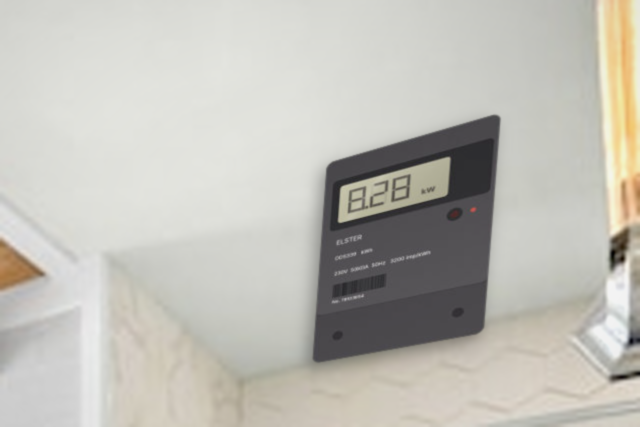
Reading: 8.28 (kW)
